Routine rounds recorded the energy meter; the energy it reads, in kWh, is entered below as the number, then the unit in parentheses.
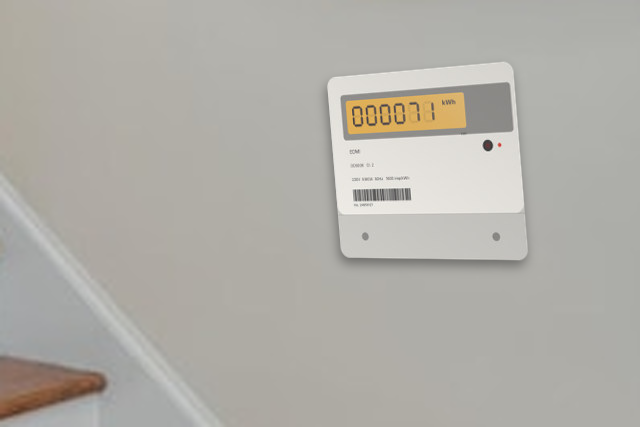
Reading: 71 (kWh)
